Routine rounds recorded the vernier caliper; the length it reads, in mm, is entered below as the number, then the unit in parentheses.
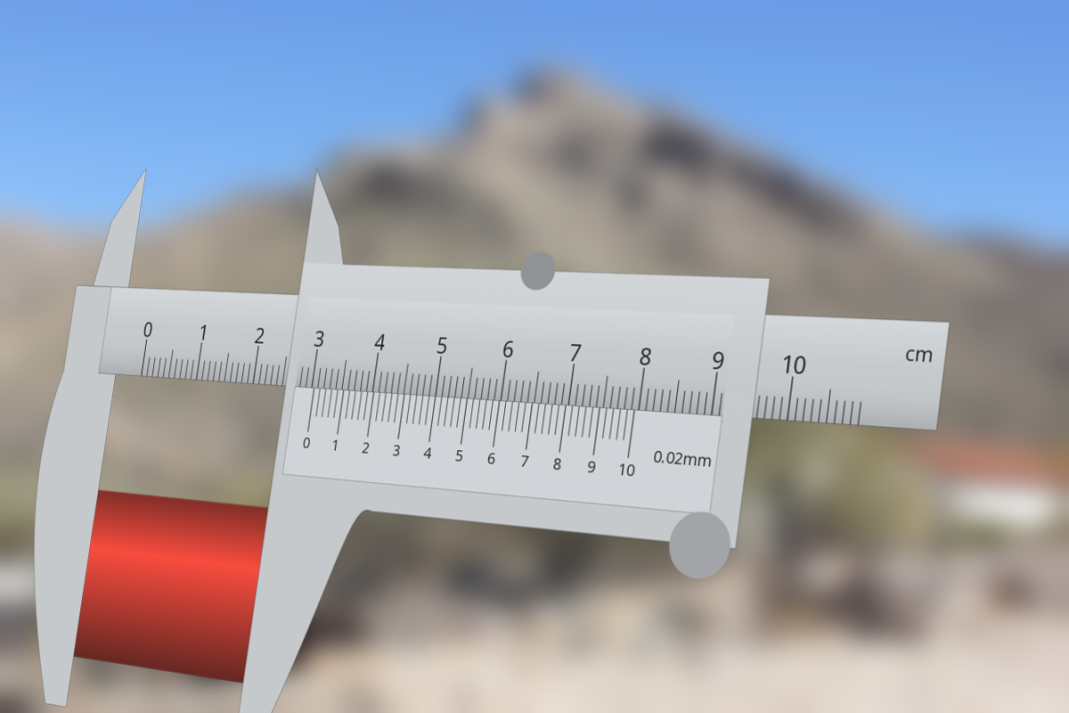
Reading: 30.4 (mm)
